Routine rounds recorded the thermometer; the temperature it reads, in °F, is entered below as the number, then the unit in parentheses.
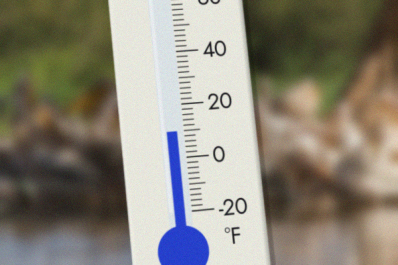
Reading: 10 (°F)
